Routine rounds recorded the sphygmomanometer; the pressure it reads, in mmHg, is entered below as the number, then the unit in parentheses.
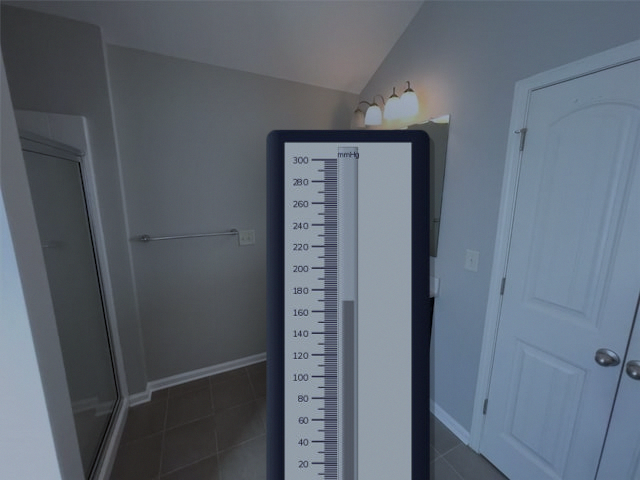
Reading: 170 (mmHg)
